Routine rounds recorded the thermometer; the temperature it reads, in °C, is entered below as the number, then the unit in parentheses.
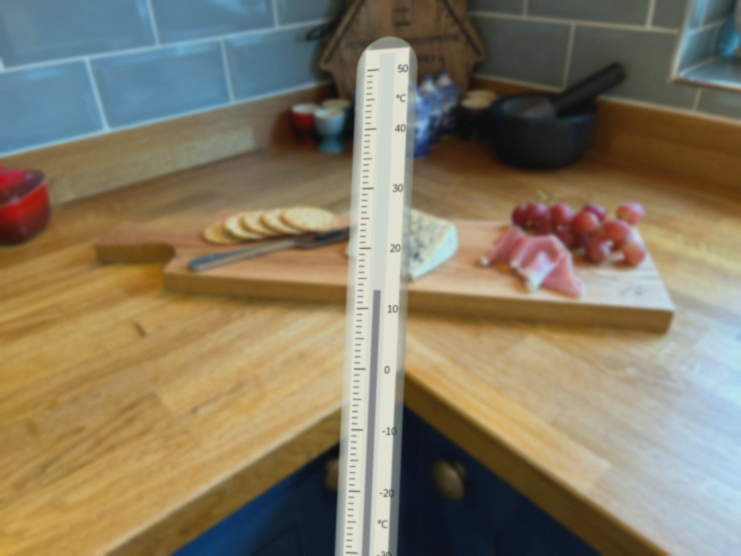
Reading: 13 (°C)
